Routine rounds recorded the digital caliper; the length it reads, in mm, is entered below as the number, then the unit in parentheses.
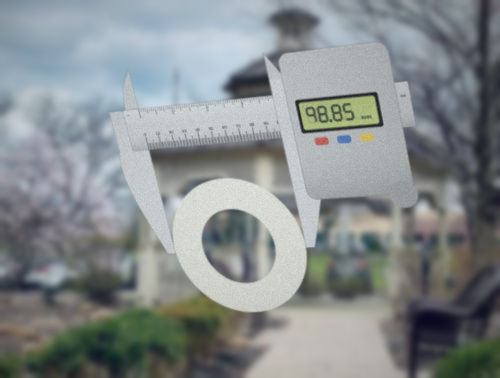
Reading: 98.85 (mm)
